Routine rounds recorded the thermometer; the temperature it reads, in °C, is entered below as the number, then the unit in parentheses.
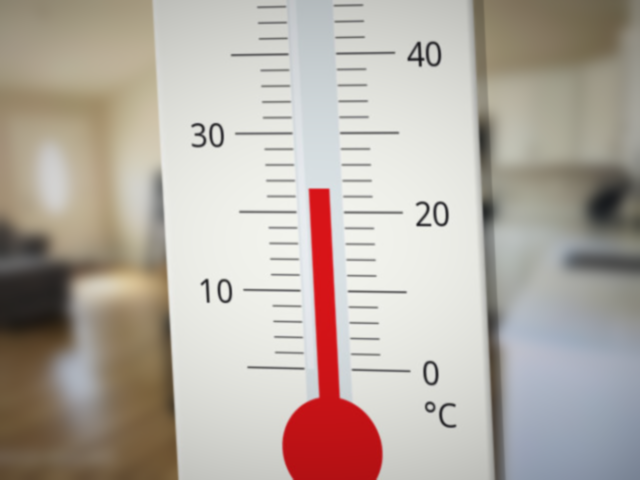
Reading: 23 (°C)
